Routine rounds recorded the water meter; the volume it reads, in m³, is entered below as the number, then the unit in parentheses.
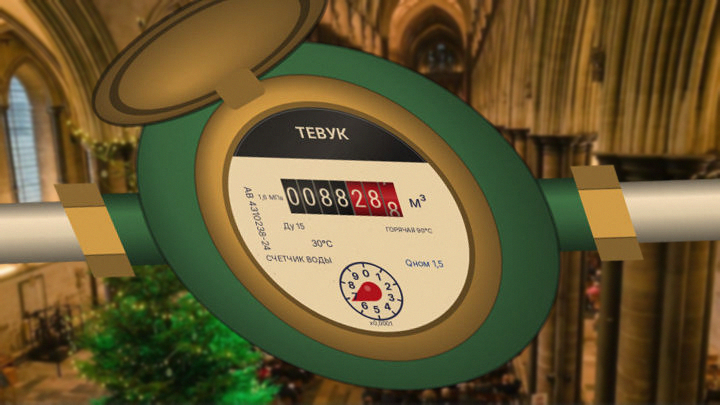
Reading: 88.2876 (m³)
